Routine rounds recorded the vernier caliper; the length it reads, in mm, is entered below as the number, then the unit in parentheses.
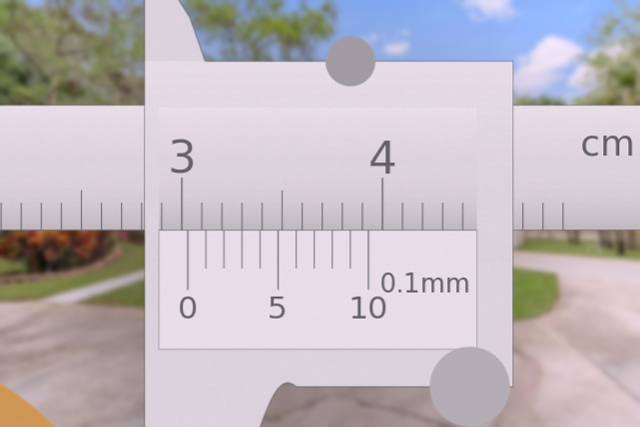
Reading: 30.3 (mm)
